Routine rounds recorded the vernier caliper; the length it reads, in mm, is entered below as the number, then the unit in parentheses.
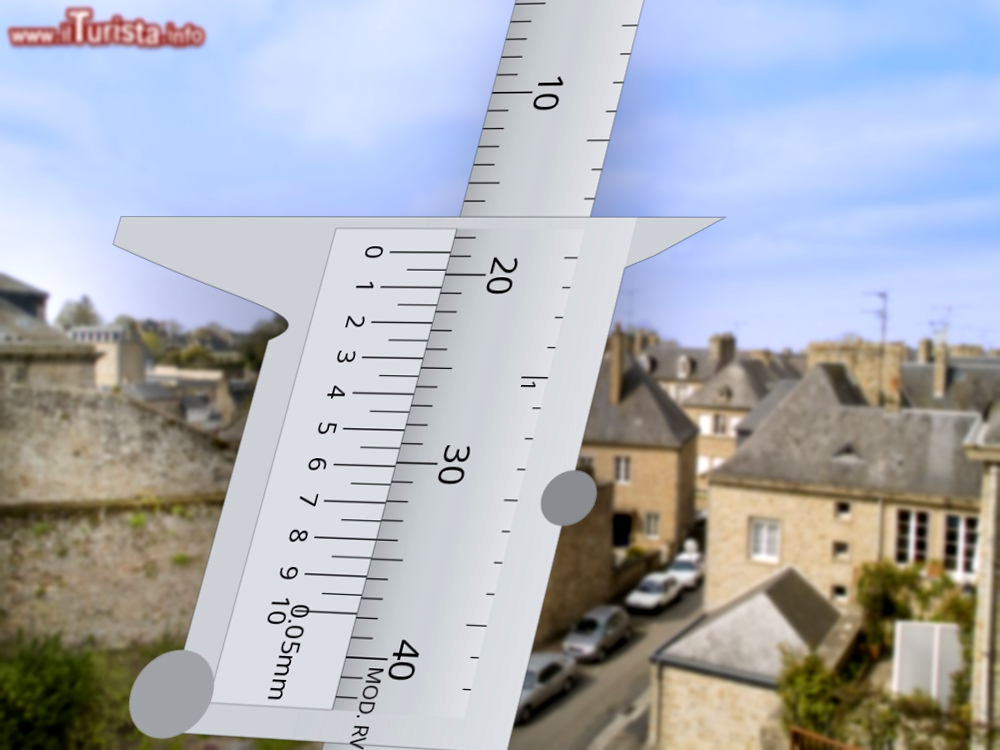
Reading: 18.8 (mm)
